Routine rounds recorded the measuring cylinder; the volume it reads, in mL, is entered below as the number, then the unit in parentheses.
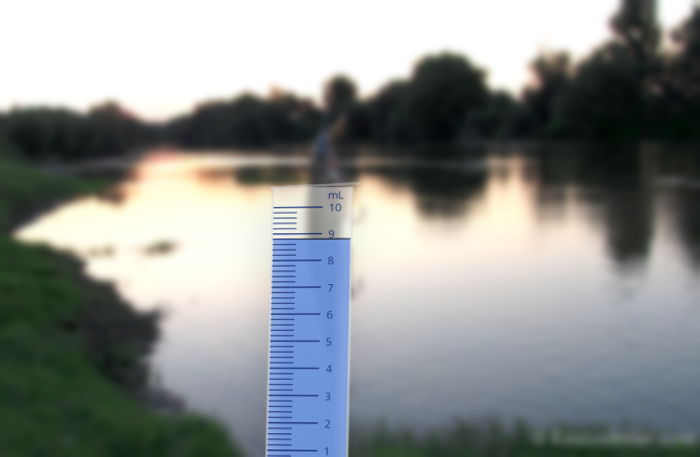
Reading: 8.8 (mL)
